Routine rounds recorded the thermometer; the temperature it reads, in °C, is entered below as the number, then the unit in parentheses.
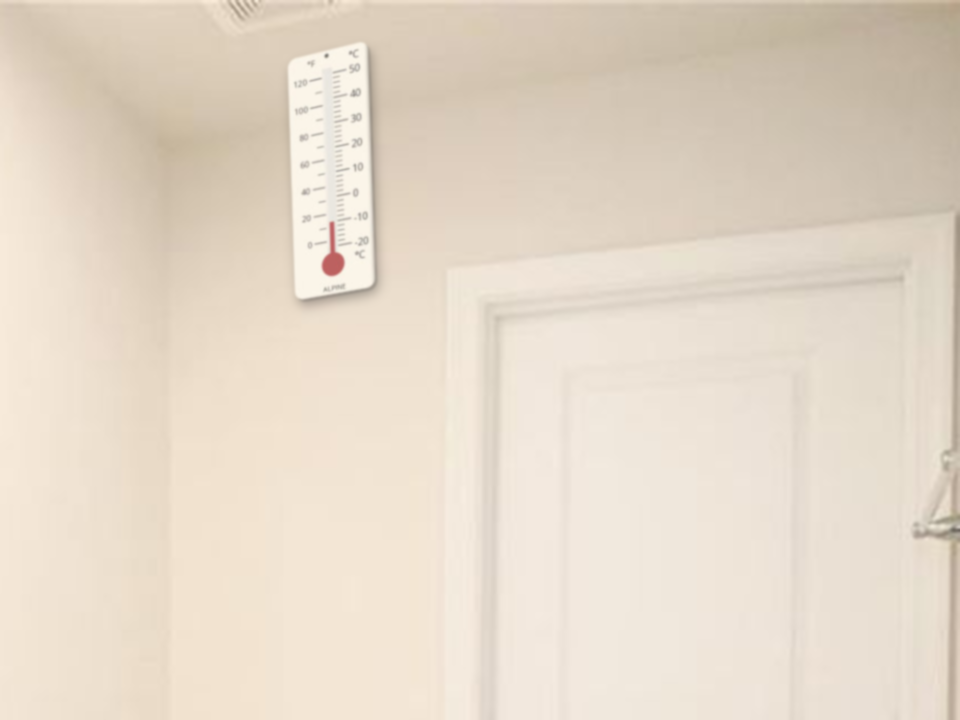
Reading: -10 (°C)
